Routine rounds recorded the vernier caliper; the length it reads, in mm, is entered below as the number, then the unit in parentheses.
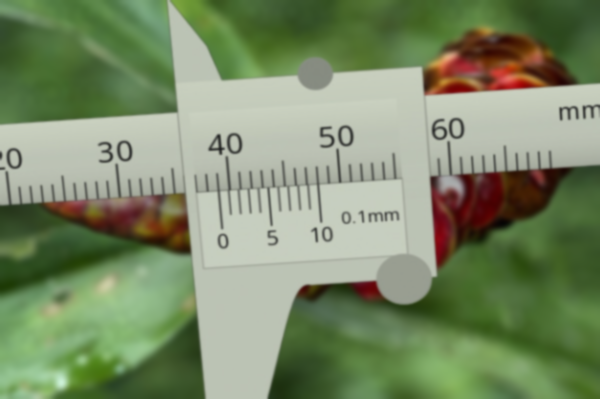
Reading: 39.0 (mm)
